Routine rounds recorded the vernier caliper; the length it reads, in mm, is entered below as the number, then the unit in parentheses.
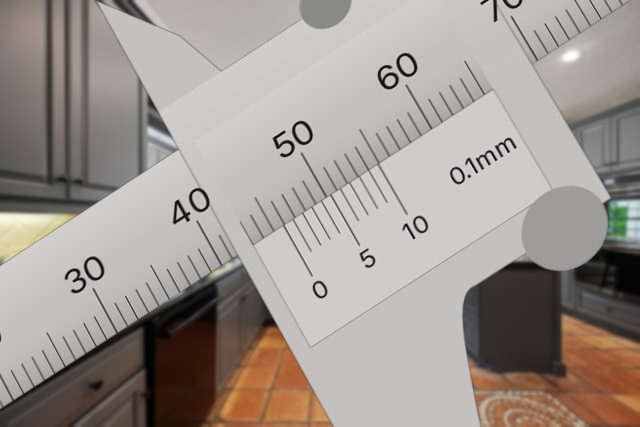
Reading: 45.9 (mm)
